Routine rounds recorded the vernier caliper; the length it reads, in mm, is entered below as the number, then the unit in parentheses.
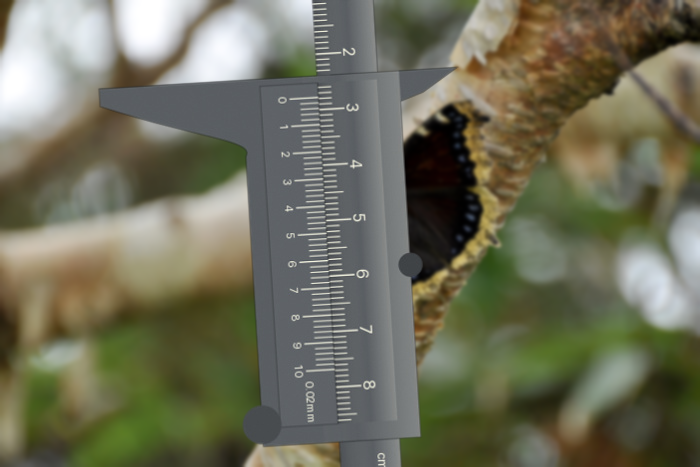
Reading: 27.8 (mm)
